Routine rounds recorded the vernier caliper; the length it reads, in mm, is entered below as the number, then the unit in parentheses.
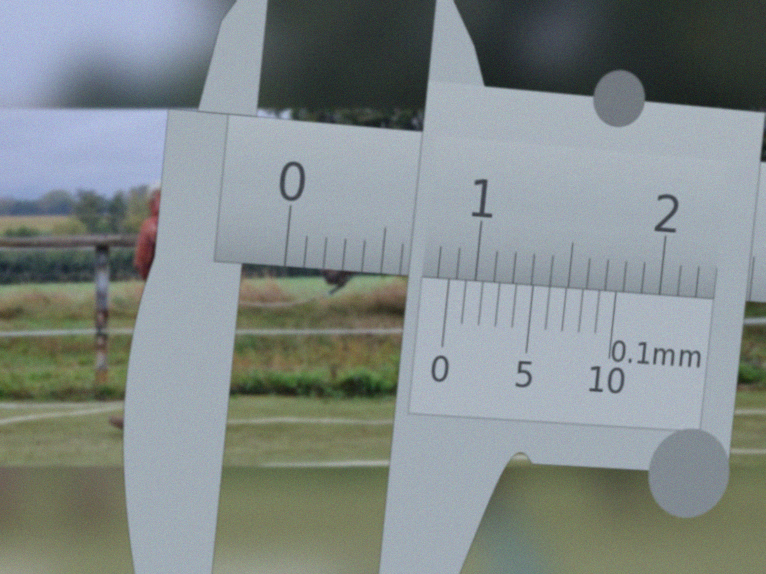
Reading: 8.6 (mm)
